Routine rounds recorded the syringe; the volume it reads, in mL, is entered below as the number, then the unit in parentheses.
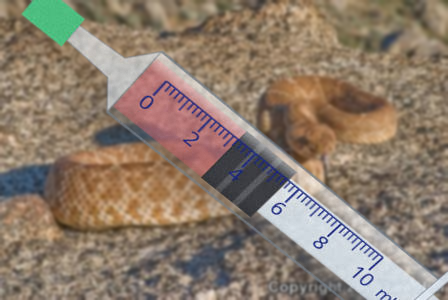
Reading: 3.2 (mL)
